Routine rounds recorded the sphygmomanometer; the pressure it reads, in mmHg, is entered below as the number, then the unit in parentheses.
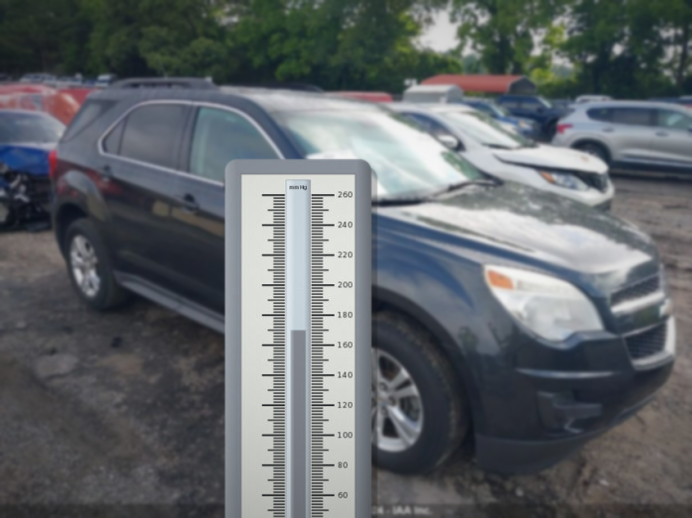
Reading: 170 (mmHg)
